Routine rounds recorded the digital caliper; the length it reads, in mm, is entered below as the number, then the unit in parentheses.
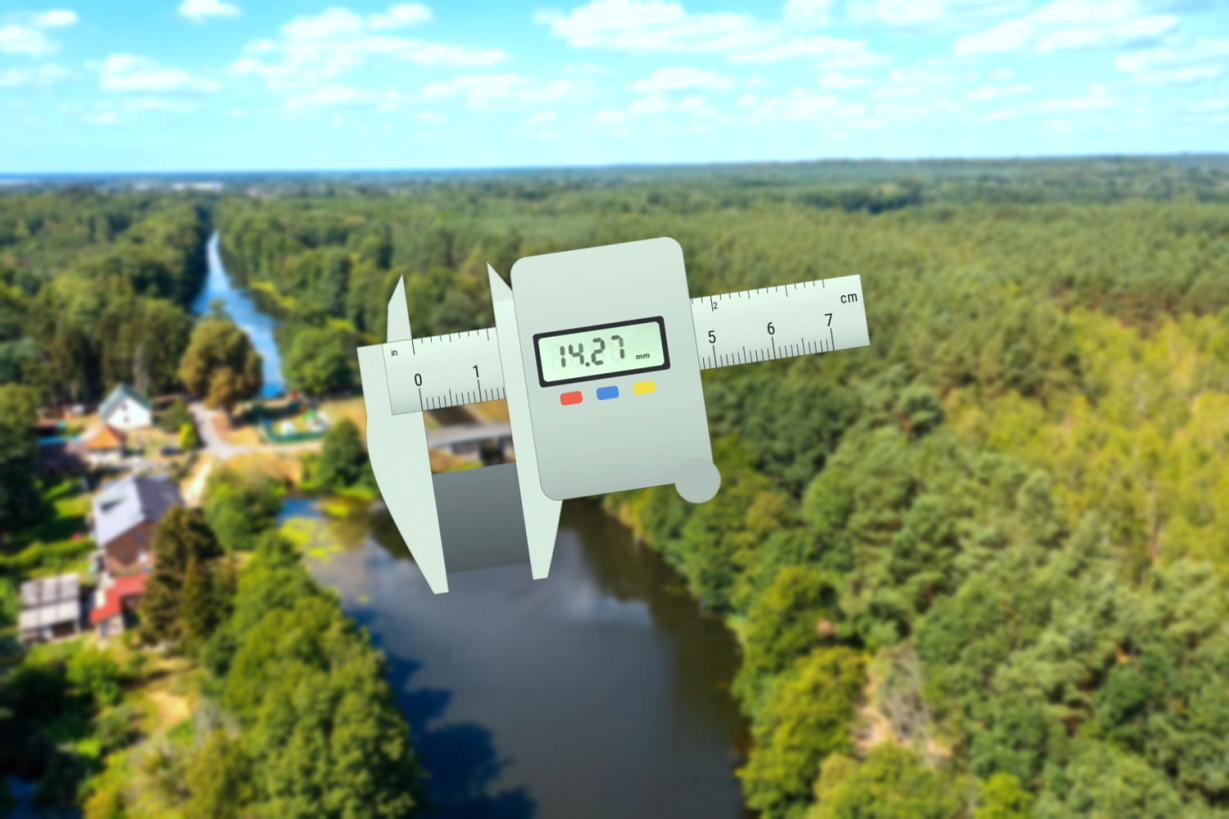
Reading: 14.27 (mm)
